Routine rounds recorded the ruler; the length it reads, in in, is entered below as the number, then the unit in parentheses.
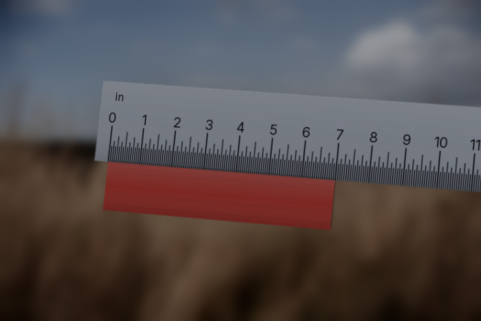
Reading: 7 (in)
